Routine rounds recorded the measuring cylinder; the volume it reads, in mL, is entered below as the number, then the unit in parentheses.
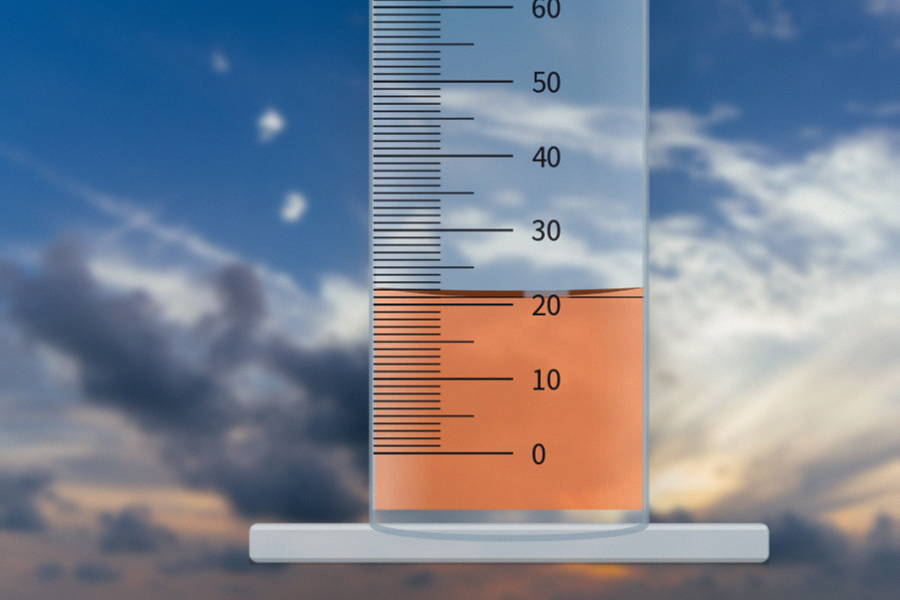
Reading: 21 (mL)
